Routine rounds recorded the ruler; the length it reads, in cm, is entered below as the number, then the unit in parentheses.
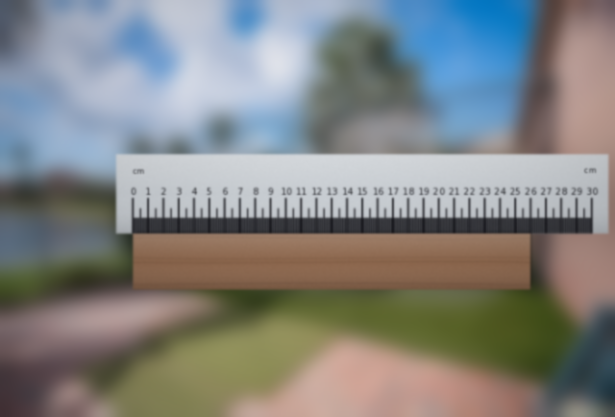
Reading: 26 (cm)
